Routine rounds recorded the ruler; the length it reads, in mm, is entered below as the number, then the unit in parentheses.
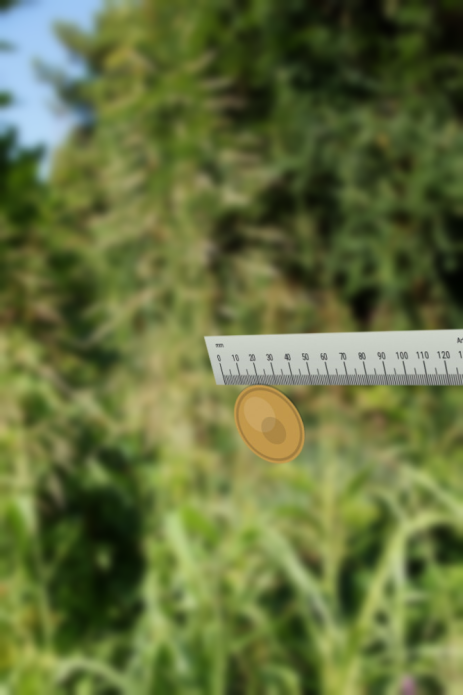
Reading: 40 (mm)
